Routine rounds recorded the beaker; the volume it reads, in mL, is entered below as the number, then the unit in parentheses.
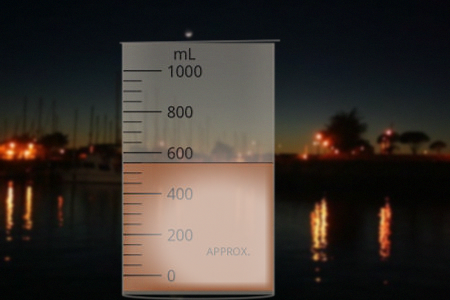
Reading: 550 (mL)
